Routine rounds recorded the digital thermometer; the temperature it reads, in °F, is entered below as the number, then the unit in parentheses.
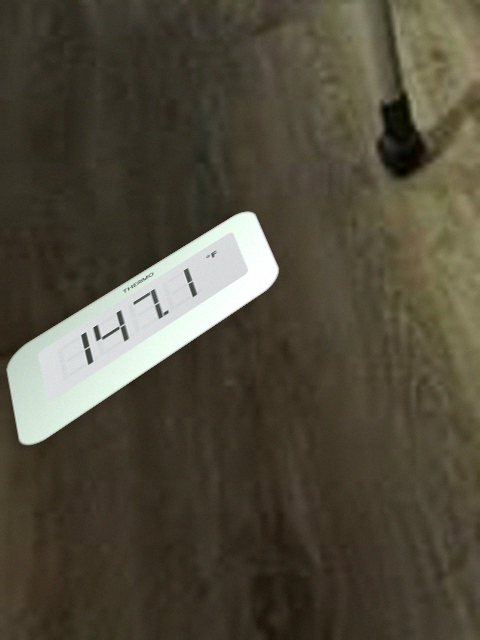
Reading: 147.1 (°F)
